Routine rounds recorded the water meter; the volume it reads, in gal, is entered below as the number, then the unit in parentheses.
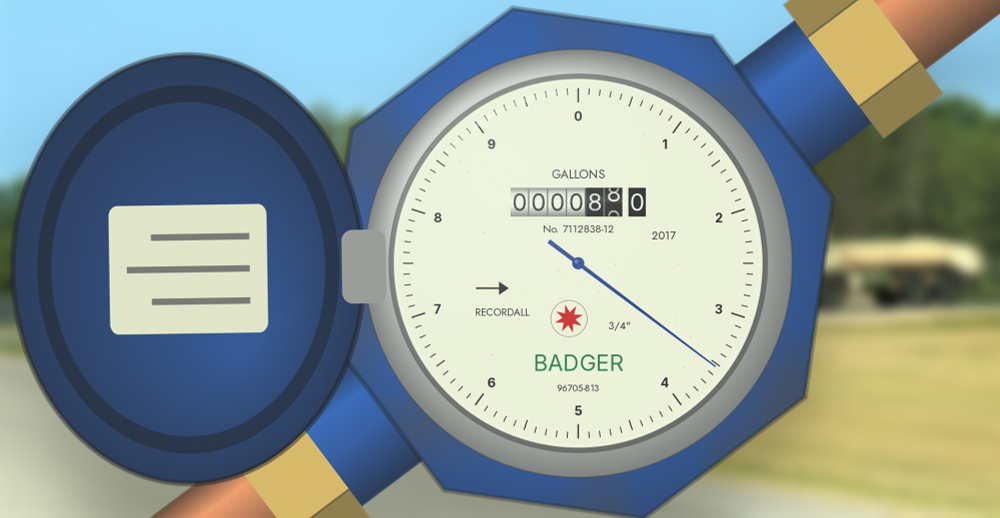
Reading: 883.5 (gal)
